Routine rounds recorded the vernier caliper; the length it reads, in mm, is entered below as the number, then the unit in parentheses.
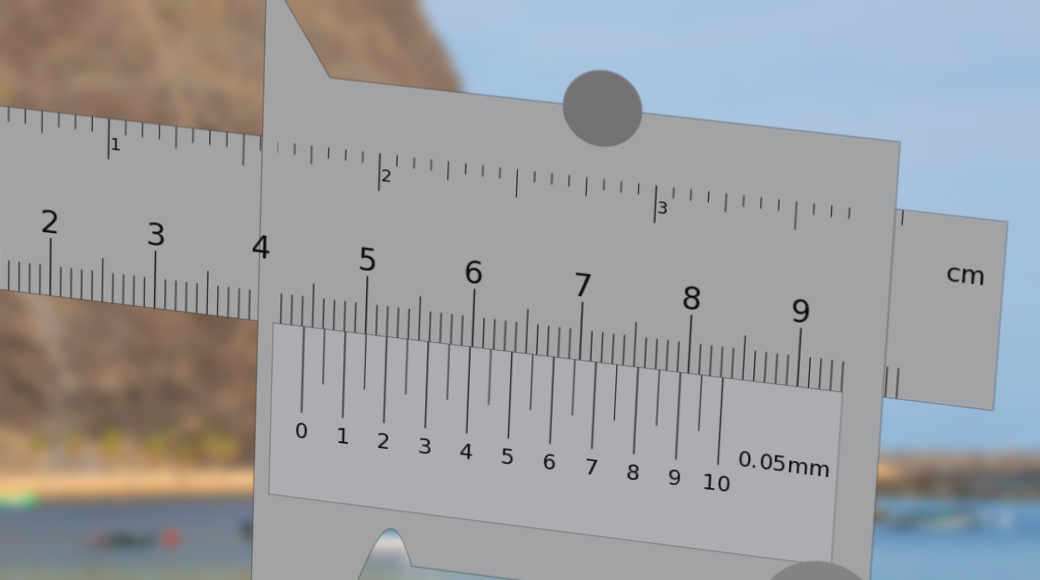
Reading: 44.2 (mm)
